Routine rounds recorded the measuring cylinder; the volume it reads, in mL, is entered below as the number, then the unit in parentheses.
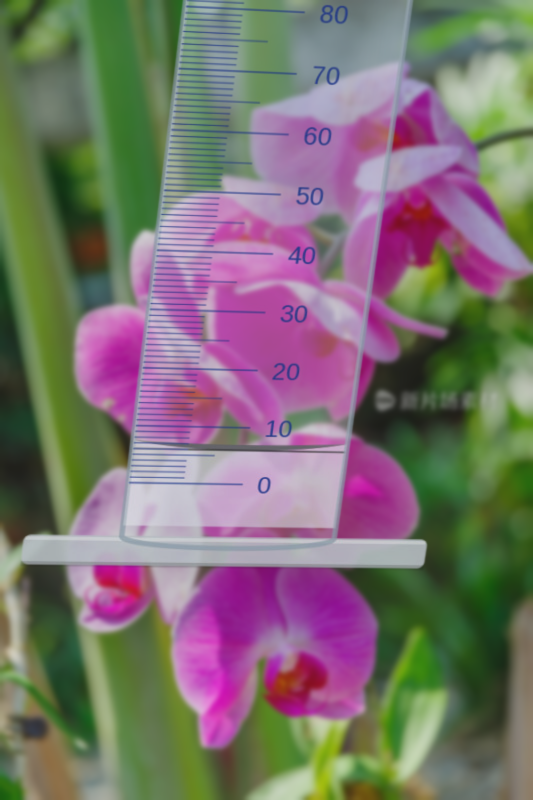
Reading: 6 (mL)
